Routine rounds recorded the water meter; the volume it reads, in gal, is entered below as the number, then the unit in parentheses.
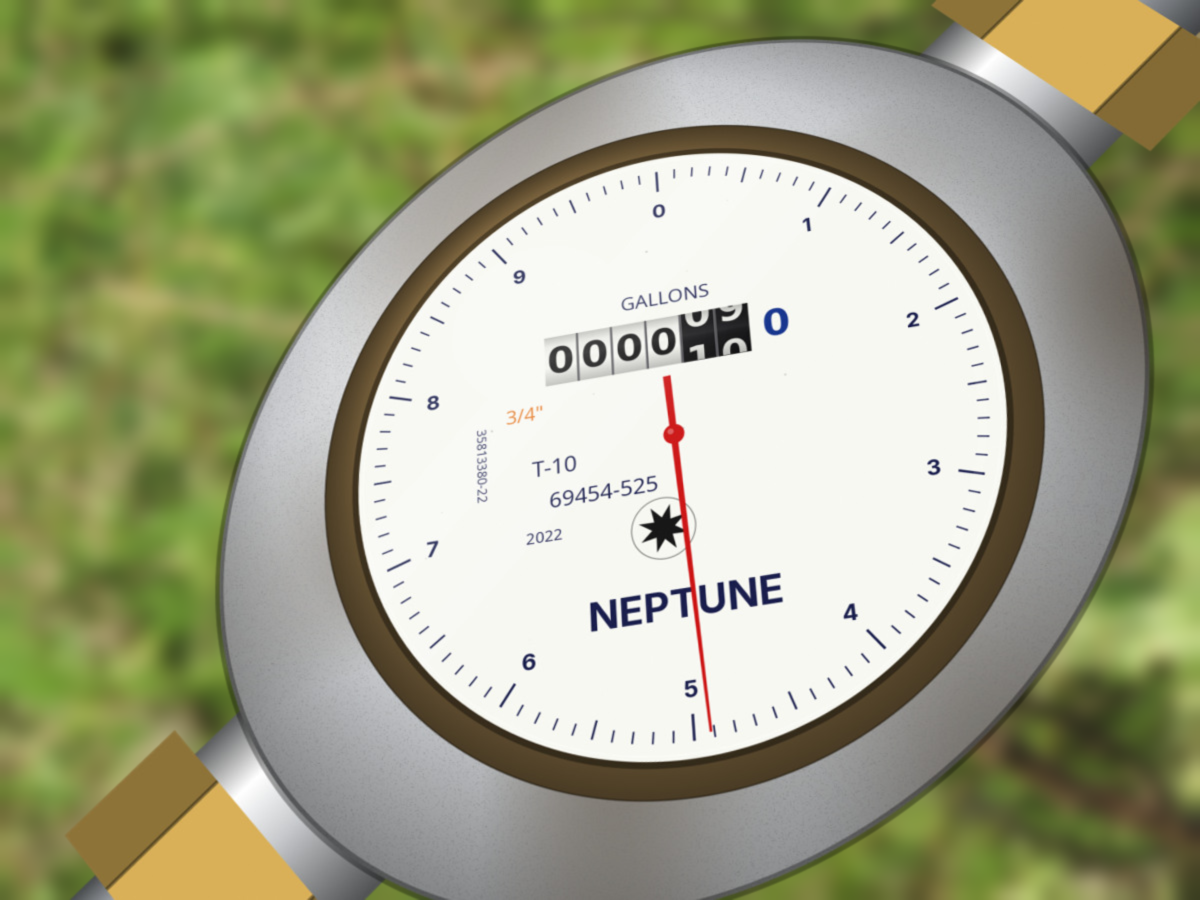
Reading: 94.9 (gal)
